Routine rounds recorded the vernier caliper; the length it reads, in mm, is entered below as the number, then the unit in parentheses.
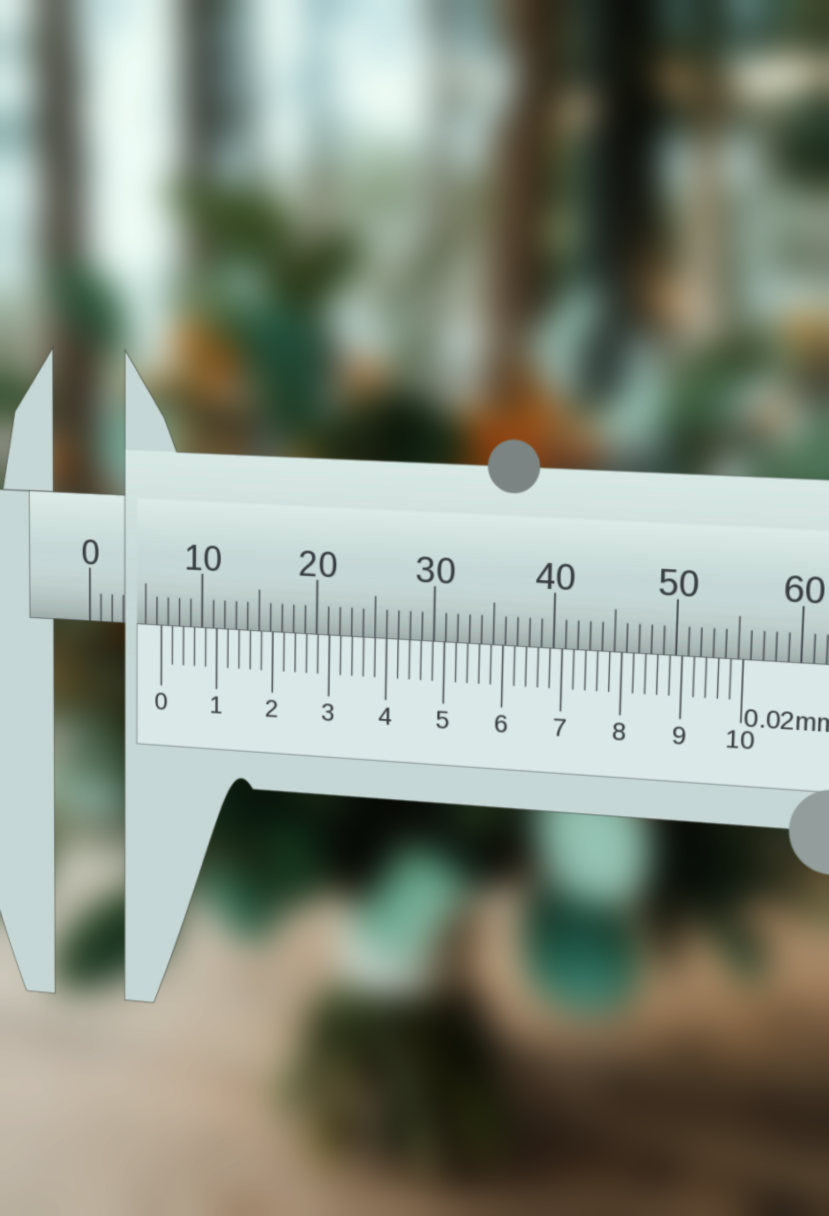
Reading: 6.4 (mm)
